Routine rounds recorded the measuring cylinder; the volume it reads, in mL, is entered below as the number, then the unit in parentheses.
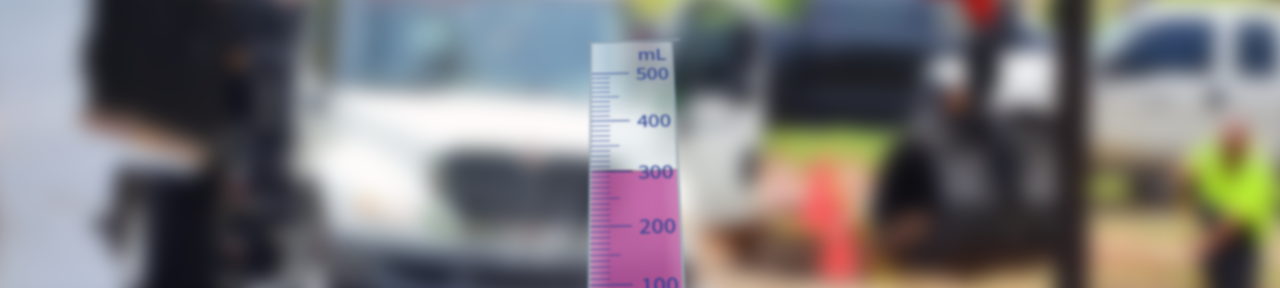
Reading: 300 (mL)
